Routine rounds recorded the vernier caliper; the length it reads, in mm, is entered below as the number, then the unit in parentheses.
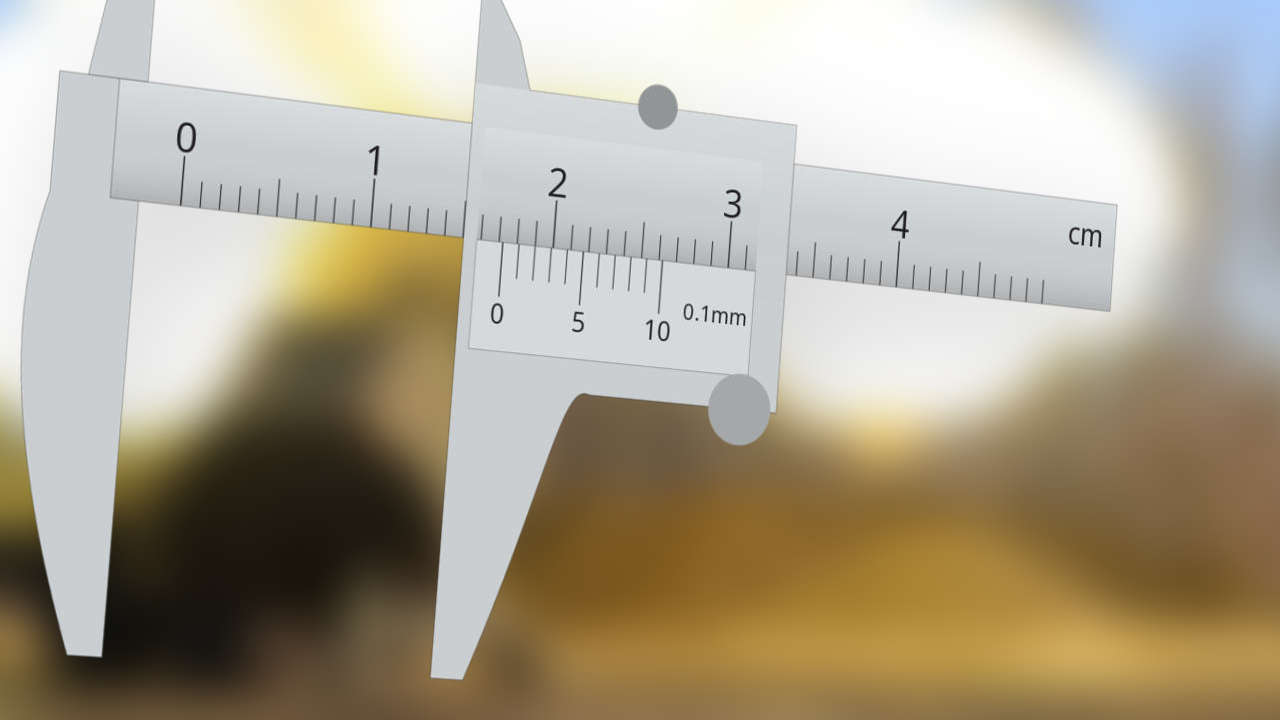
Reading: 17.2 (mm)
